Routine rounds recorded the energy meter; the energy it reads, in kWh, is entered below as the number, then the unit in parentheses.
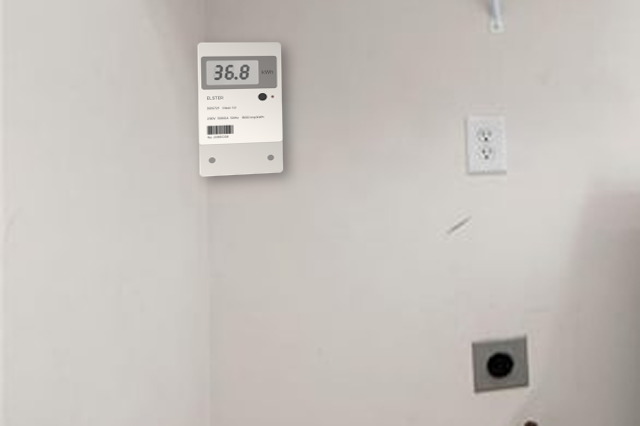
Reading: 36.8 (kWh)
